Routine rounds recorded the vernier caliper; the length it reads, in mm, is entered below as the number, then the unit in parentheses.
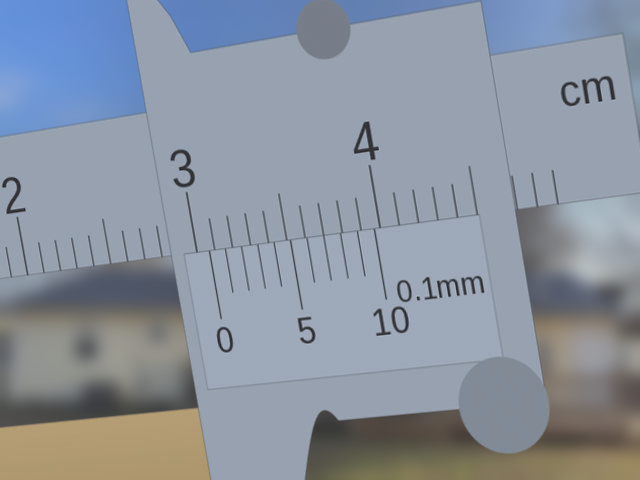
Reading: 30.7 (mm)
